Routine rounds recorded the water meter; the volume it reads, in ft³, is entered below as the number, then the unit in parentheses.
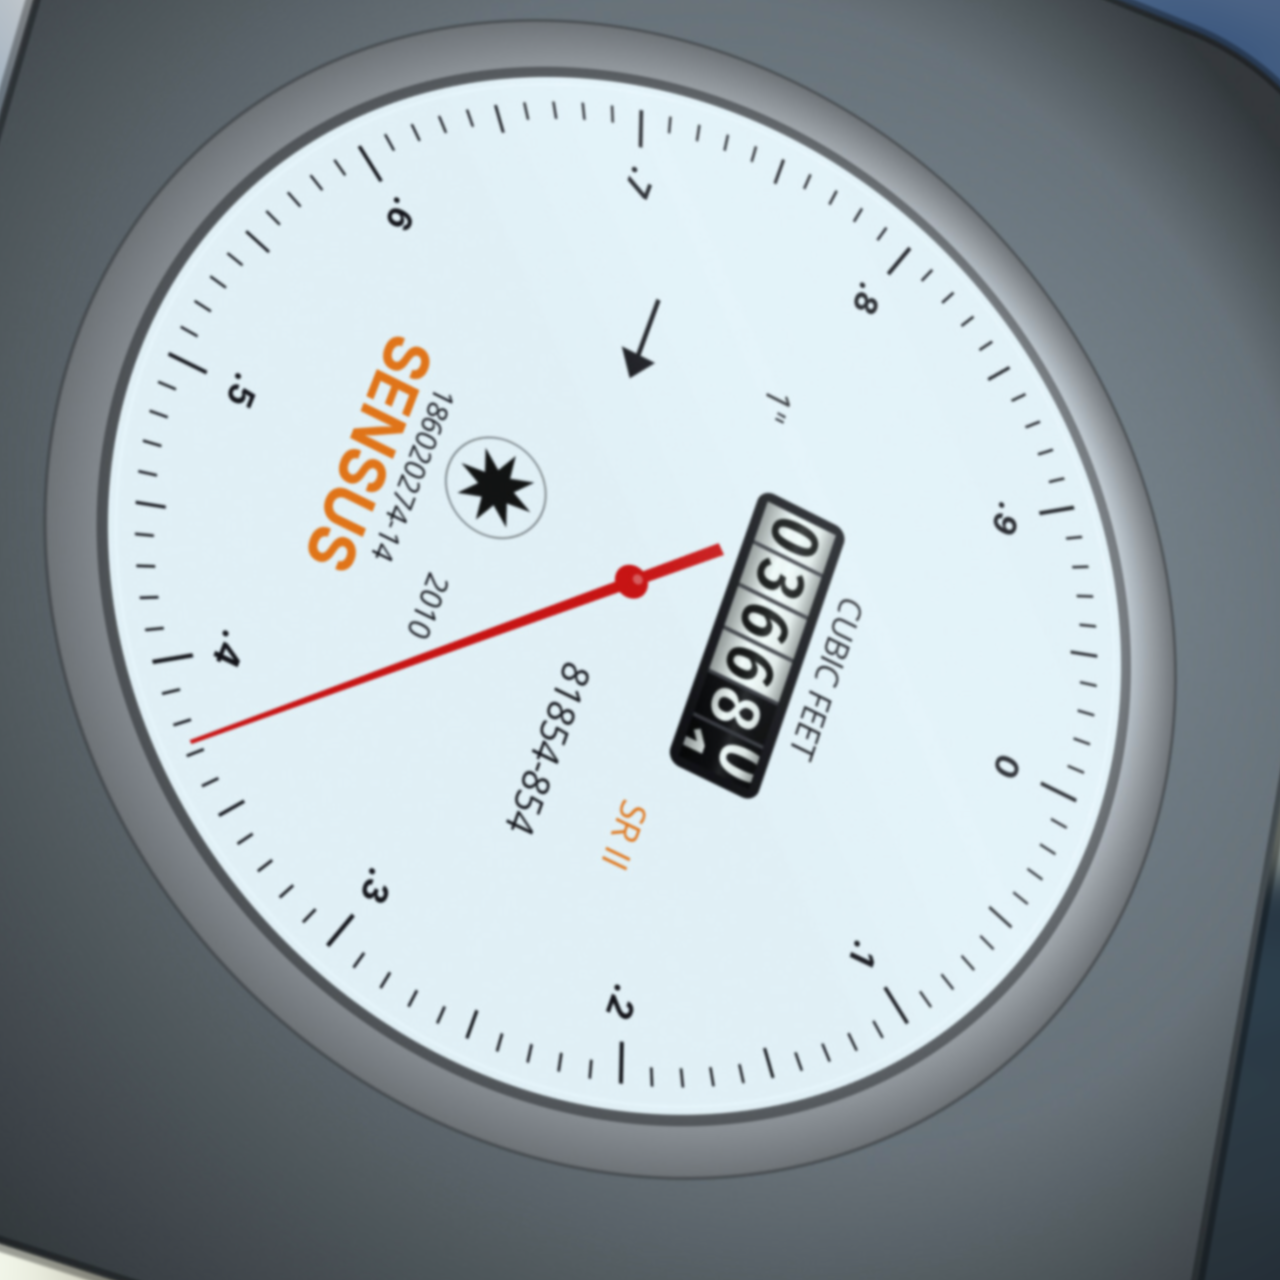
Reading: 36680.37 (ft³)
